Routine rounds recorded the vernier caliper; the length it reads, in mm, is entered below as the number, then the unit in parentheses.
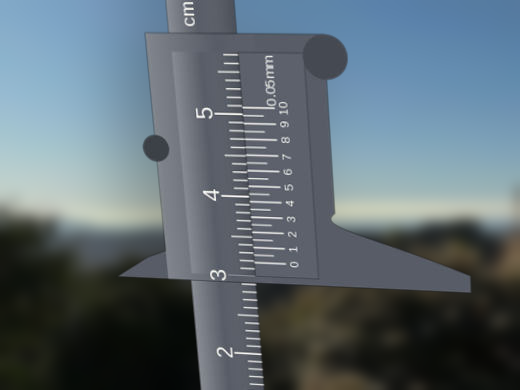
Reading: 31.8 (mm)
